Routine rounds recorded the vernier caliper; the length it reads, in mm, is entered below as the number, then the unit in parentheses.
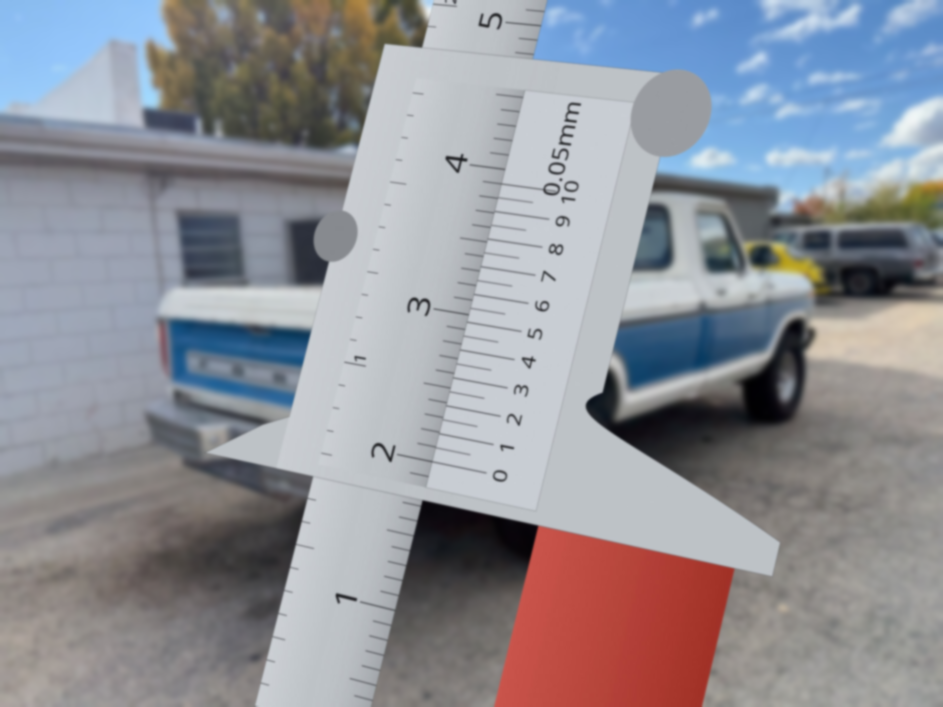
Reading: 20.0 (mm)
